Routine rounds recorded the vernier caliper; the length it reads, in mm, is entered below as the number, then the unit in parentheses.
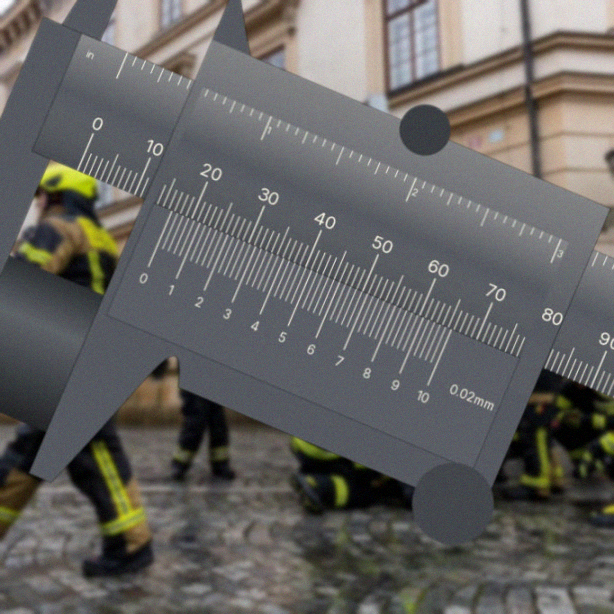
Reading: 16.6 (mm)
